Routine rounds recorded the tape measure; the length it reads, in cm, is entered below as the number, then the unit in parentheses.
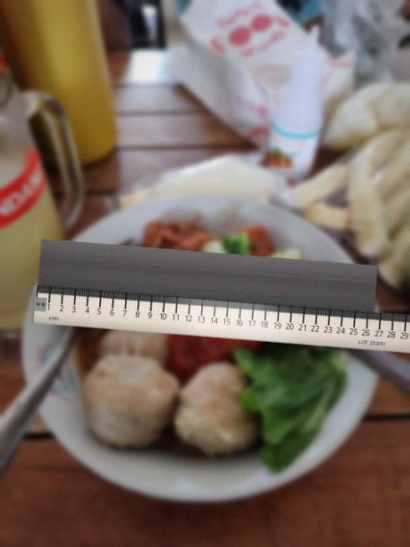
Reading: 26.5 (cm)
